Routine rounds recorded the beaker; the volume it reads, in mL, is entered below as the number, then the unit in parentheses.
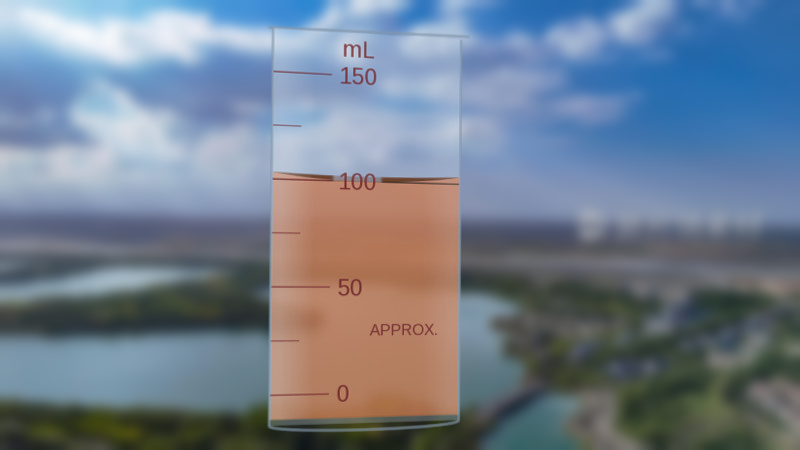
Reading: 100 (mL)
